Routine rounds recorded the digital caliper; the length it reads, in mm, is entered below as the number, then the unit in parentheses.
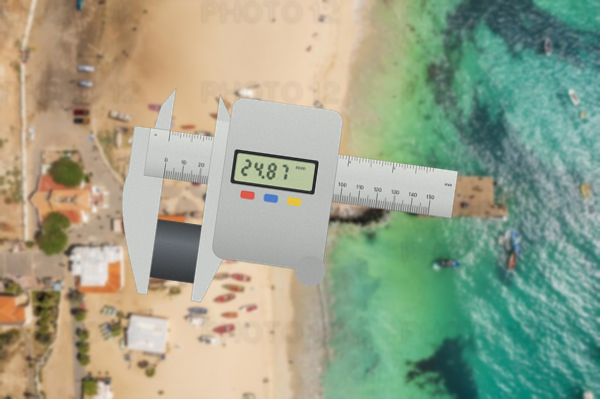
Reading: 24.87 (mm)
